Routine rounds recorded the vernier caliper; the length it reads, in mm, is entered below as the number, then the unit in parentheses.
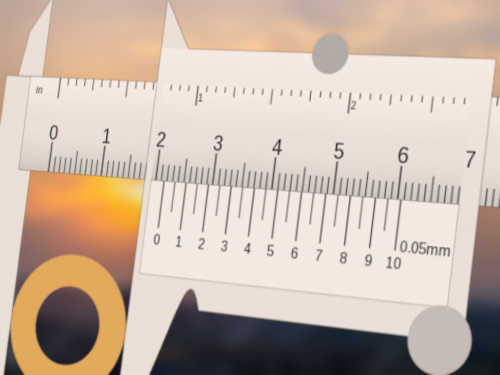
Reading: 21.5 (mm)
